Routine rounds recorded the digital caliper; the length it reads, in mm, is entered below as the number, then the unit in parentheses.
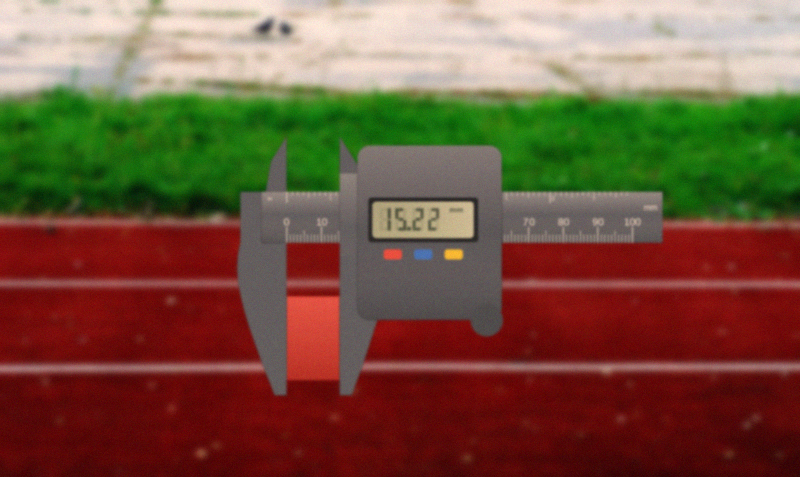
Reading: 15.22 (mm)
